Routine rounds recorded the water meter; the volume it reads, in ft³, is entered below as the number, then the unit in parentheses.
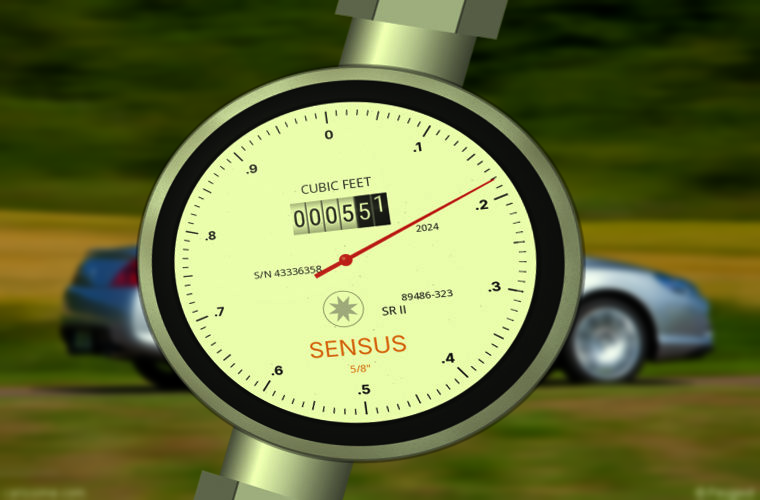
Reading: 551.18 (ft³)
